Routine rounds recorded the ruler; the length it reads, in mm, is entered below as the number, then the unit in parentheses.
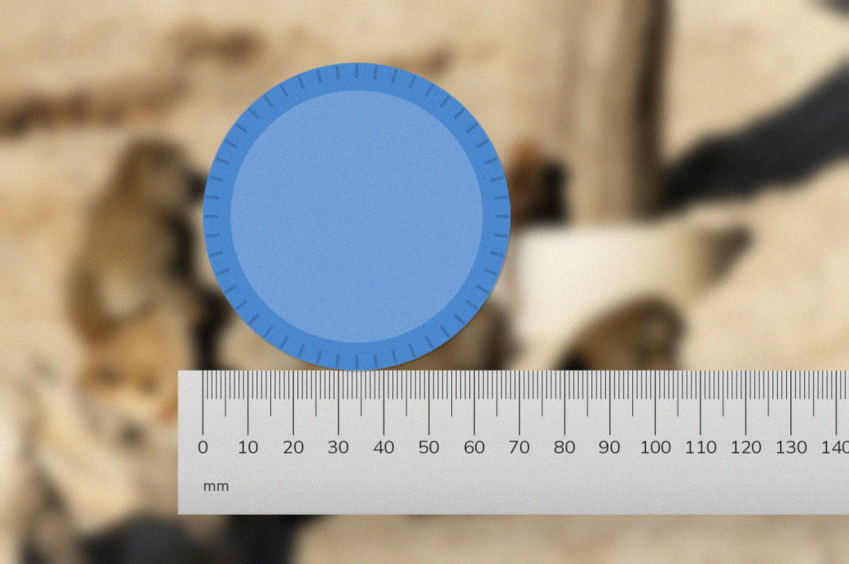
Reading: 68 (mm)
